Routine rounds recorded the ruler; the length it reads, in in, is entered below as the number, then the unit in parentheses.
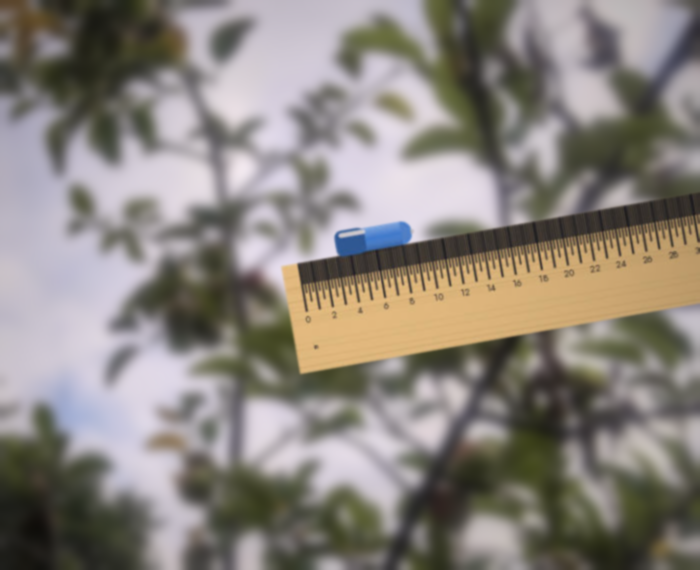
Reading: 6 (in)
